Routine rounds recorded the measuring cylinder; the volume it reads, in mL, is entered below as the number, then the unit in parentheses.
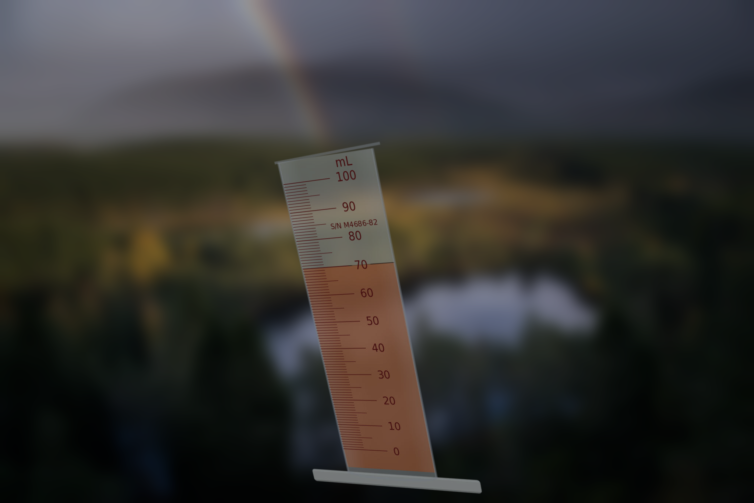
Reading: 70 (mL)
